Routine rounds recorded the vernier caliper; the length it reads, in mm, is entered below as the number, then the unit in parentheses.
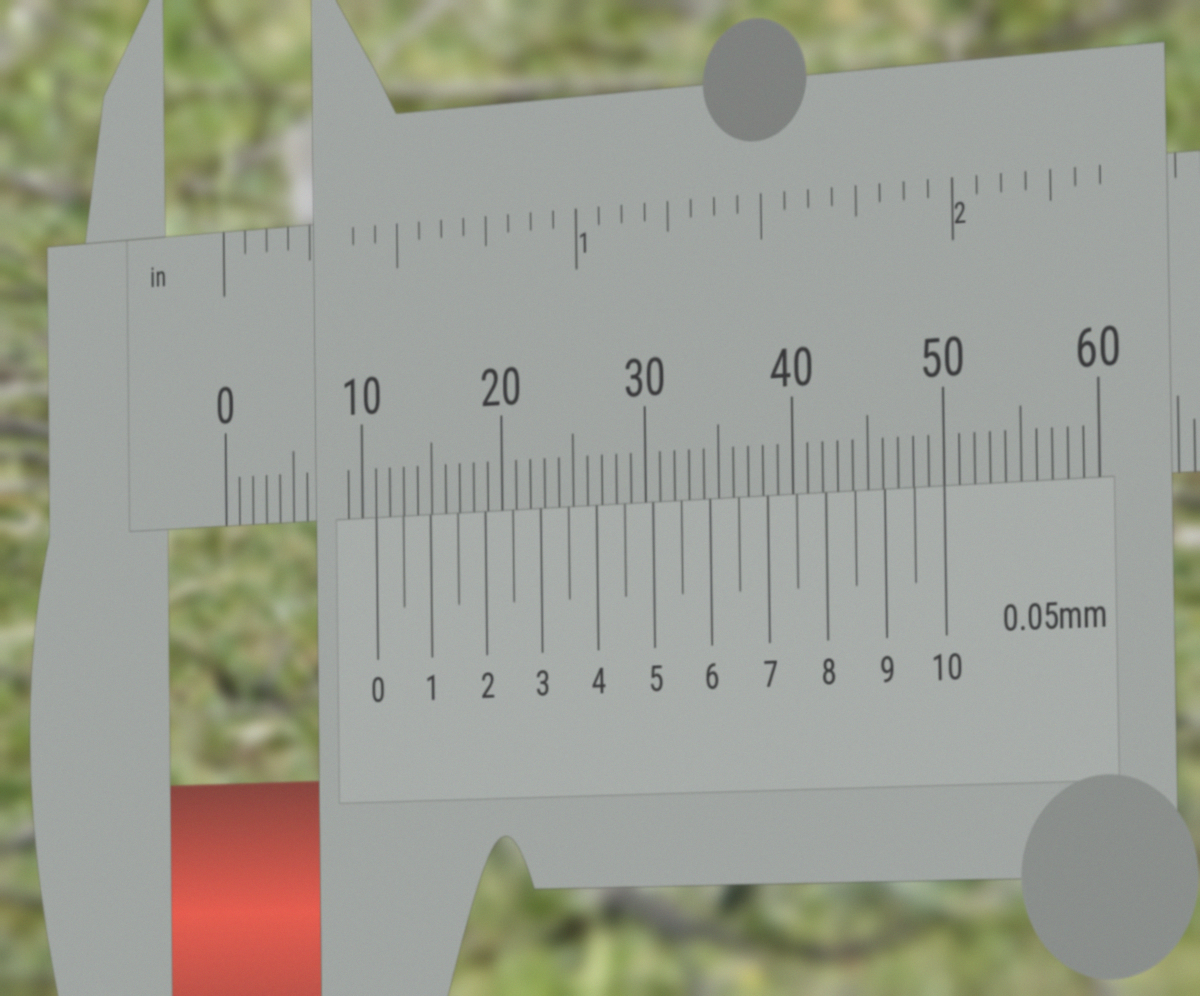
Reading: 11.0 (mm)
